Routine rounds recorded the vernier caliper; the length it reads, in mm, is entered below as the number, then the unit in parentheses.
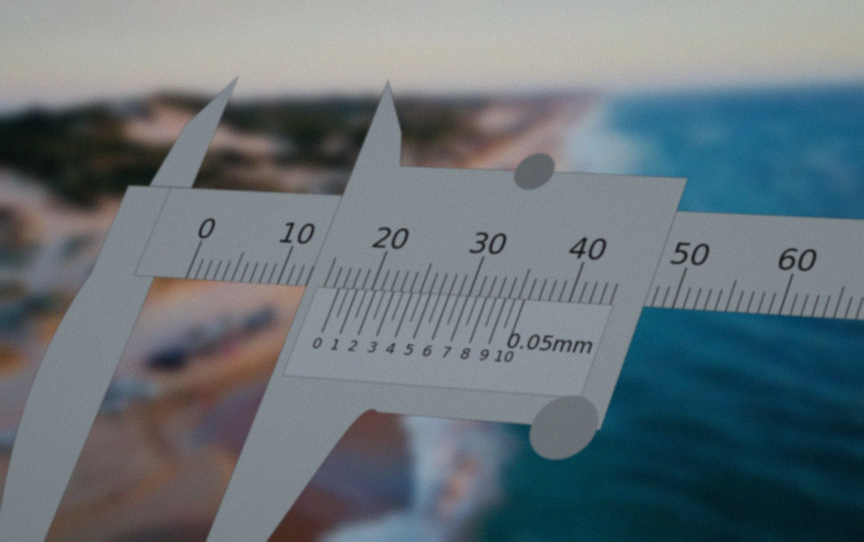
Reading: 16.6 (mm)
